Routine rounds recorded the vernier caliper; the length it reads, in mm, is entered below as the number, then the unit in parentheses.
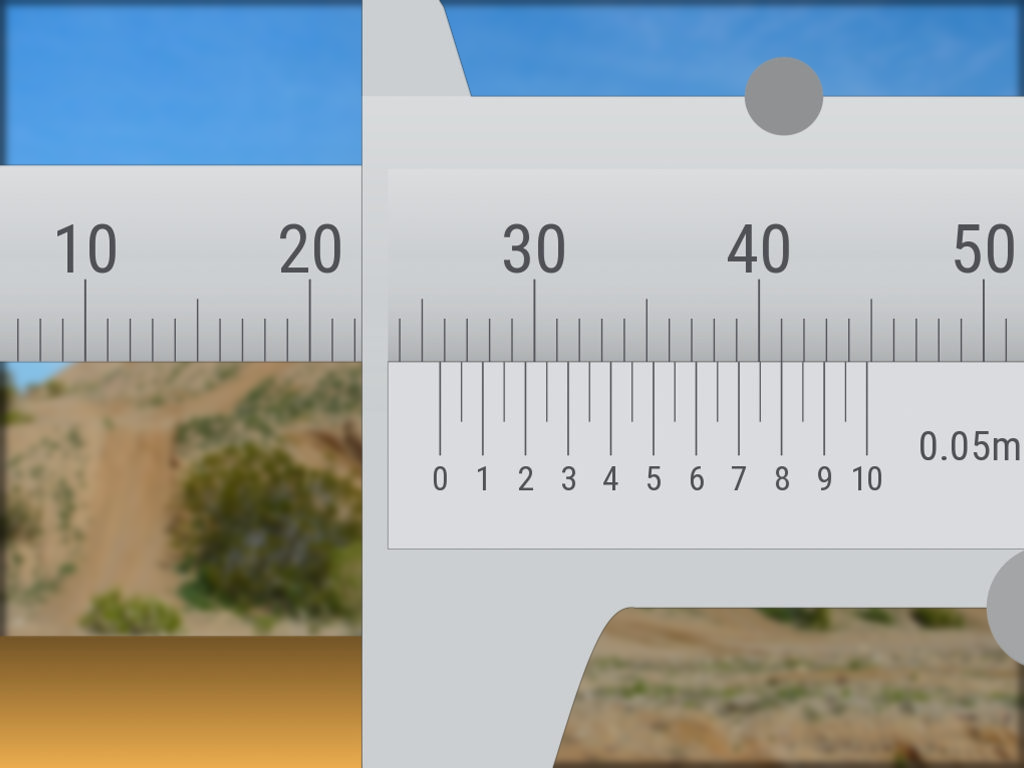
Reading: 25.8 (mm)
